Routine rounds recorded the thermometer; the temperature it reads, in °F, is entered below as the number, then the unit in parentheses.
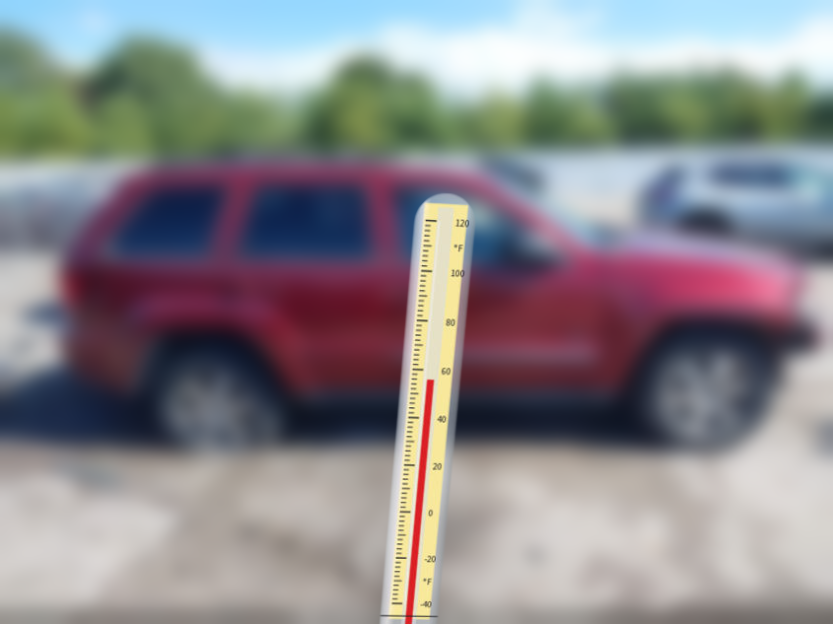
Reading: 56 (°F)
